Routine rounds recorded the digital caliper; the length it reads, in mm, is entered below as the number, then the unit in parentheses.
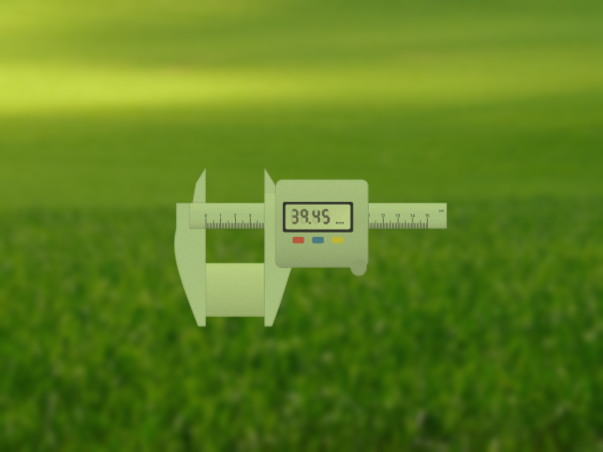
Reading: 39.45 (mm)
